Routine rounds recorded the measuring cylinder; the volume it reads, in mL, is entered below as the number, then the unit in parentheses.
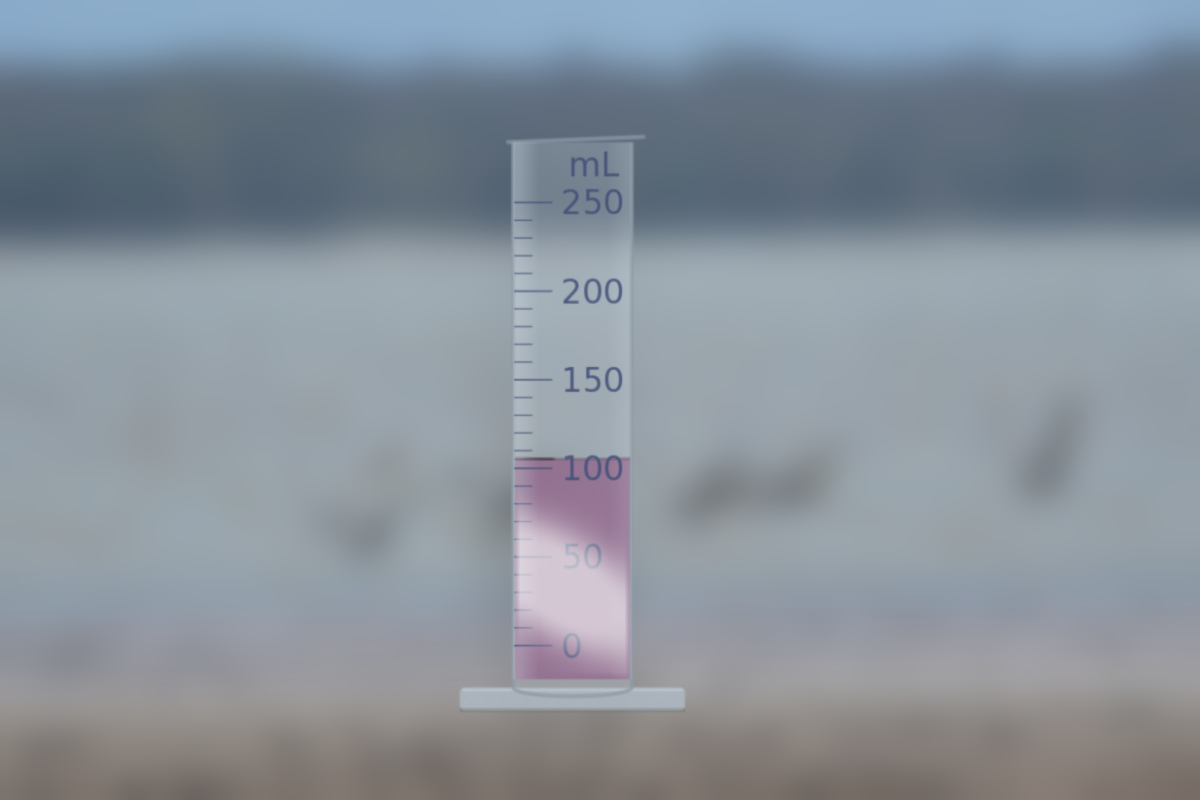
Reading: 105 (mL)
